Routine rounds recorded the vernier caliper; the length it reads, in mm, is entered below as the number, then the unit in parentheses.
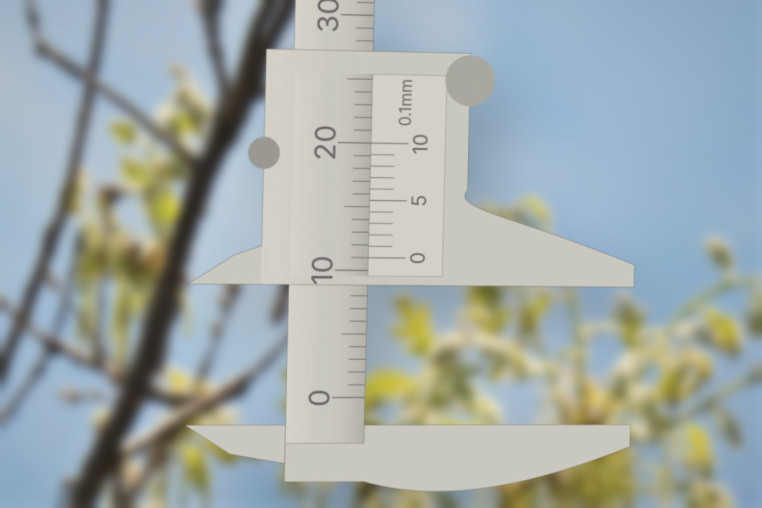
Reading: 11.0 (mm)
